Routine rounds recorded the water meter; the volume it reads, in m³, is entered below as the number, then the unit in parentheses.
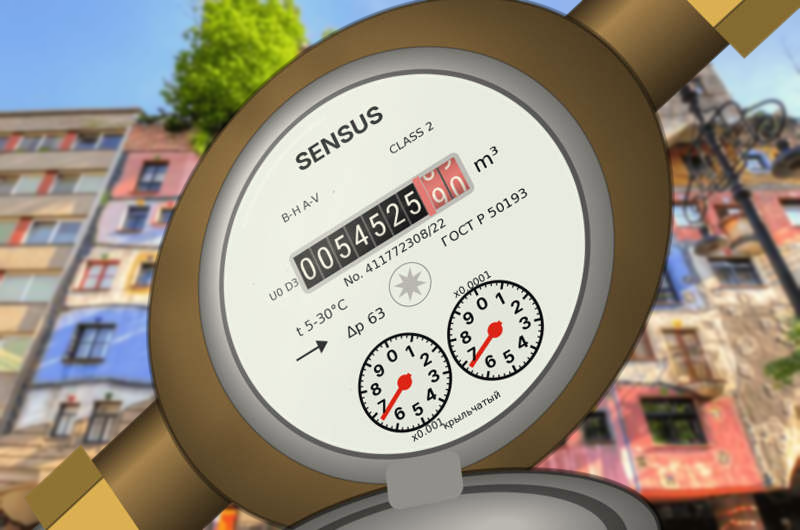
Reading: 54525.8966 (m³)
